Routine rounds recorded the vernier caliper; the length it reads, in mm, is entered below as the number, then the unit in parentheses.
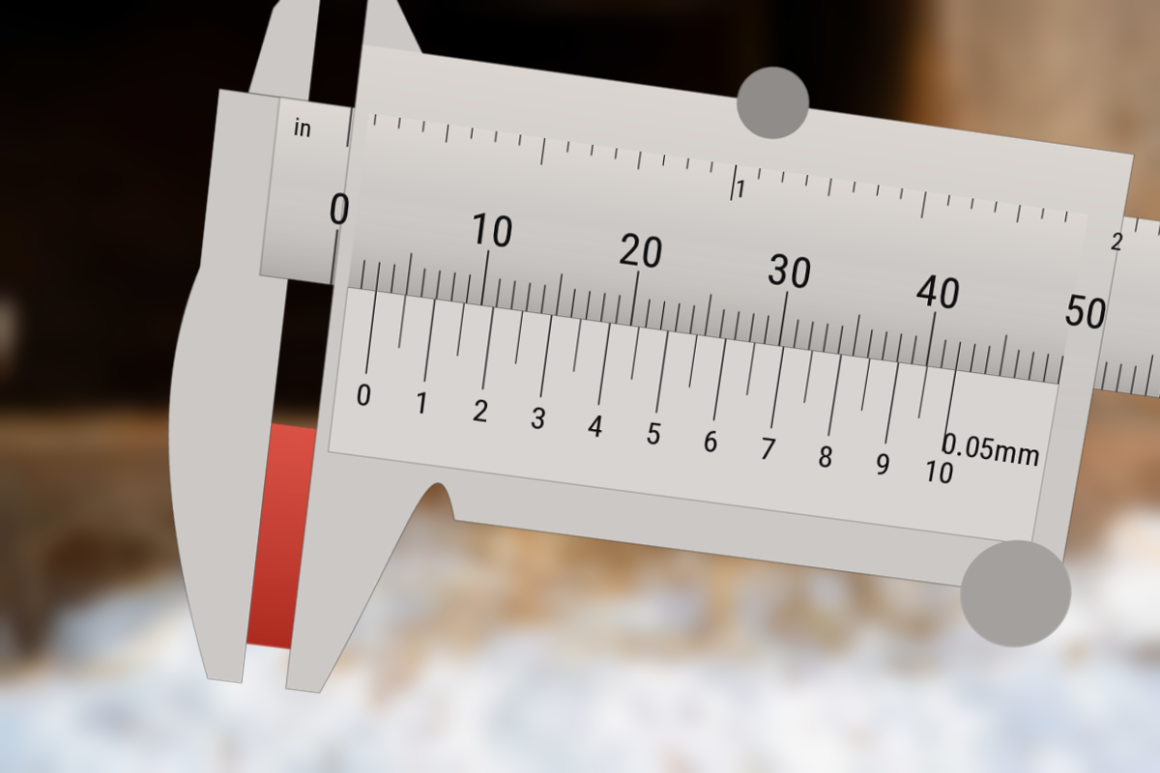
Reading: 3.0 (mm)
